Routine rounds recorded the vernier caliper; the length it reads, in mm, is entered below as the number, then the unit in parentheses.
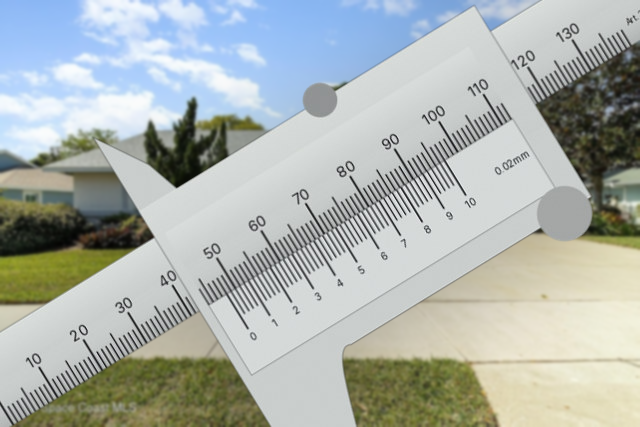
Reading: 48.0 (mm)
